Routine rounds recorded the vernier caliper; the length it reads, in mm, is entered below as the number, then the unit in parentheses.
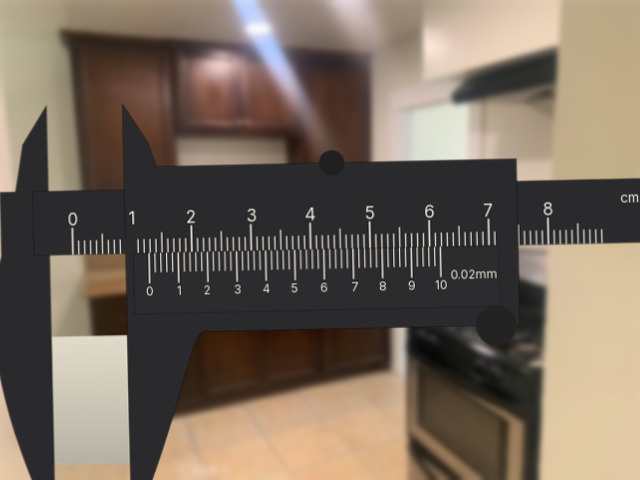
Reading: 12.8 (mm)
